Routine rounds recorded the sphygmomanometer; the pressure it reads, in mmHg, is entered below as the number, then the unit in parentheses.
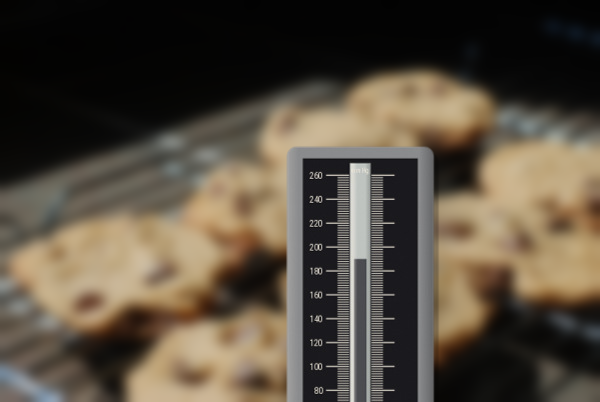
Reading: 190 (mmHg)
